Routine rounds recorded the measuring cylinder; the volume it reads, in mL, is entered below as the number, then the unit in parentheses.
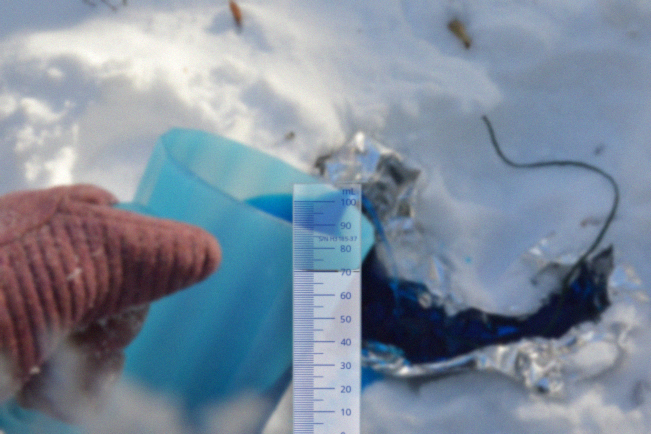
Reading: 70 (mL)
